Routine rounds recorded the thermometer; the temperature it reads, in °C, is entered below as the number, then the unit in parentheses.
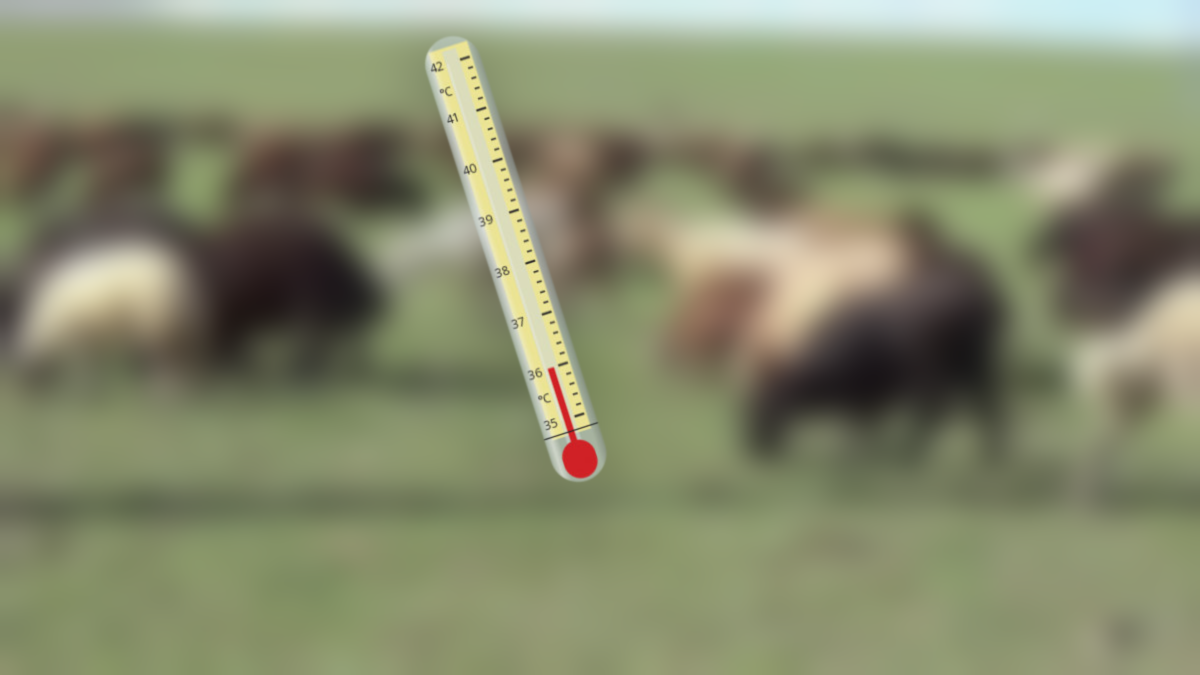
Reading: 36 (°C)
